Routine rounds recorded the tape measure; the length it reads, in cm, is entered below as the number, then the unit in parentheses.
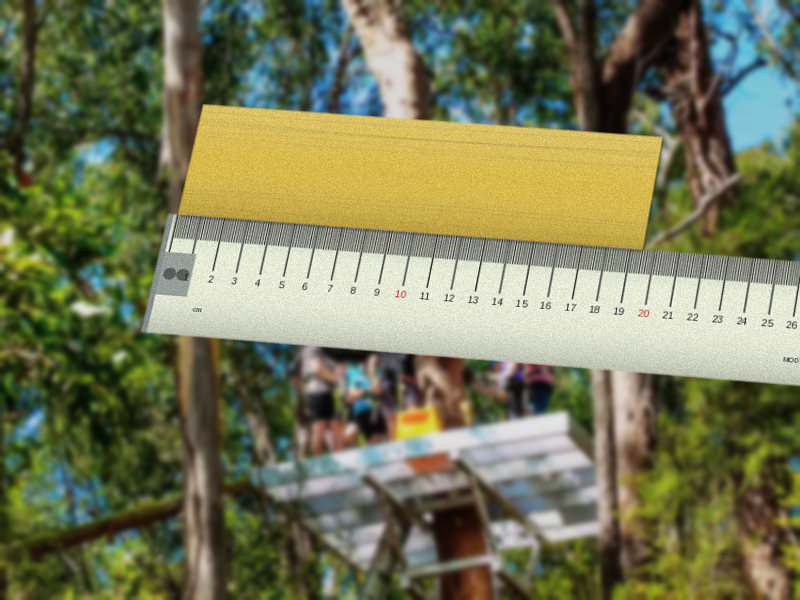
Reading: 19.5 (cm)
